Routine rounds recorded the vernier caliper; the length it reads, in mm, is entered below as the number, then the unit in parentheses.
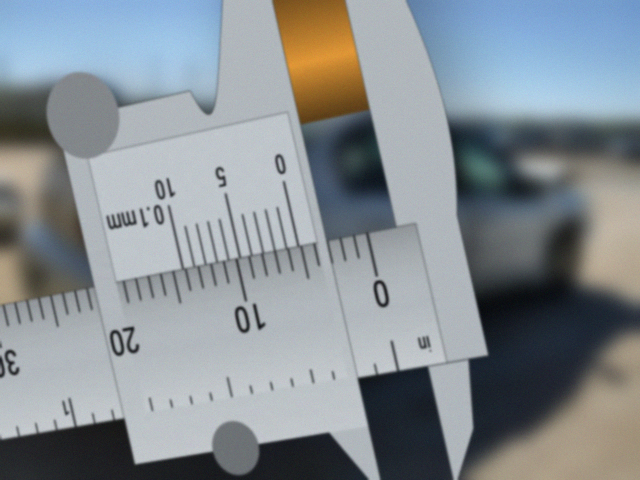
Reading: 5.2 (mm)
